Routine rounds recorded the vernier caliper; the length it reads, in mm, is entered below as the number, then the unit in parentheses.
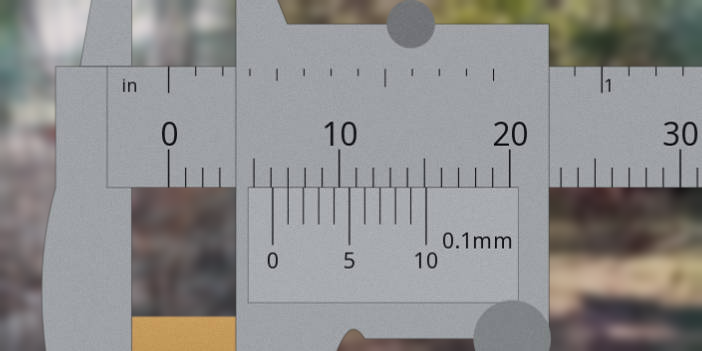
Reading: 6.1 (mm)
